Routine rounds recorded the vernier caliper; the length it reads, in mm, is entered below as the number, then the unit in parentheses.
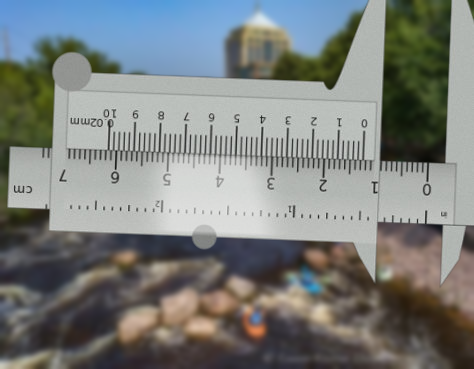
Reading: 12.5 (mm)
